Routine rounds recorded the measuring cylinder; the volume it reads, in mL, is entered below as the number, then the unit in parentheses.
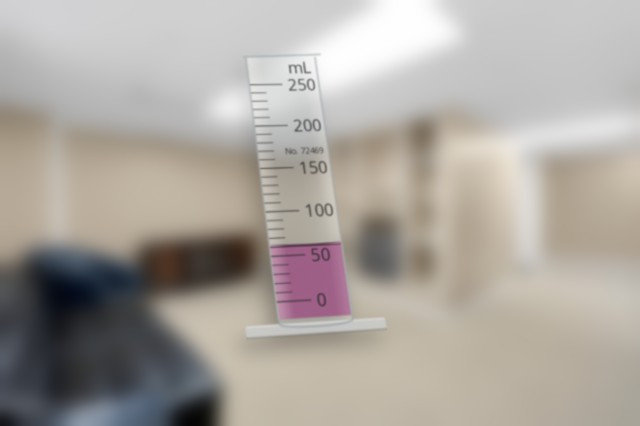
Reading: 60 (mL)
